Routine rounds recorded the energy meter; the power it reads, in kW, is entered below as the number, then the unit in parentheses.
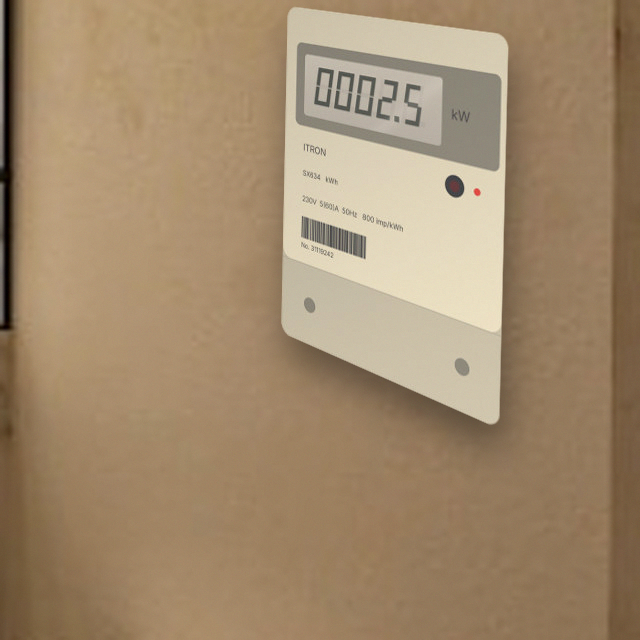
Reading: 2.5 (kW)
